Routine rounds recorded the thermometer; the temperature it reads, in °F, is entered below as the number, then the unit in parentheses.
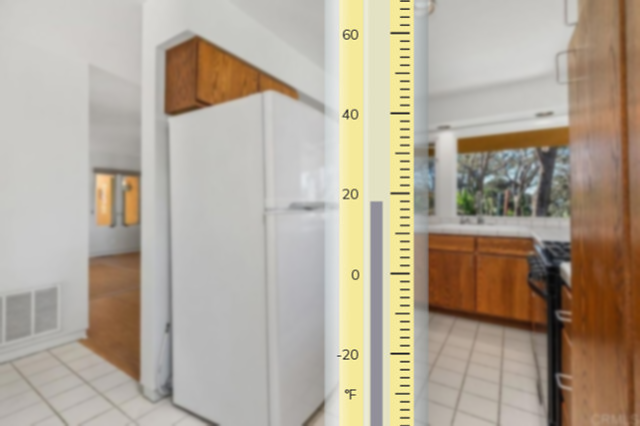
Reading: 18 (°F)
